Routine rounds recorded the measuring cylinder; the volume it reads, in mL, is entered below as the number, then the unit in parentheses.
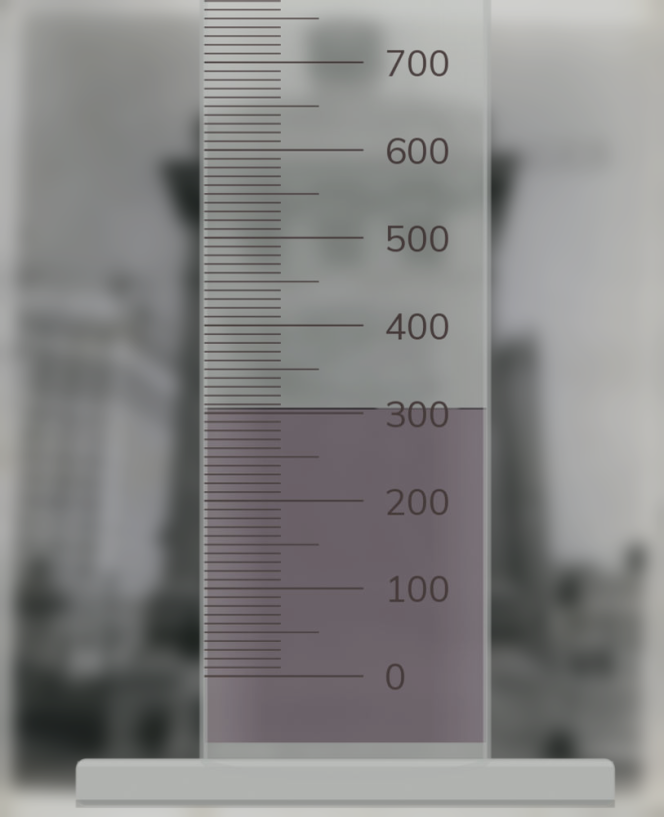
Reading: 305 (mL)
